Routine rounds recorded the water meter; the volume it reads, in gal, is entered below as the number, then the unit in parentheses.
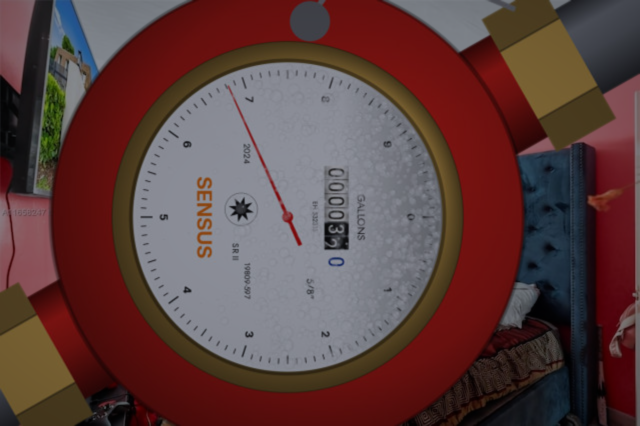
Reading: 316.8 (gal)
